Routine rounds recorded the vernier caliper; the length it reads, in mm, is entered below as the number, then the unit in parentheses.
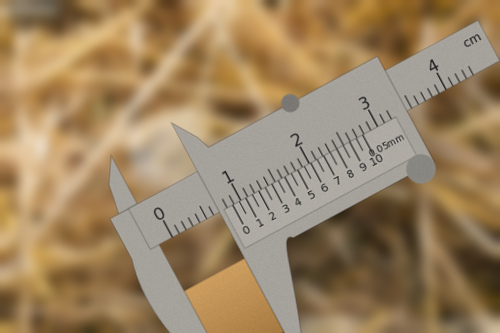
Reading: 8.8 (mm)
